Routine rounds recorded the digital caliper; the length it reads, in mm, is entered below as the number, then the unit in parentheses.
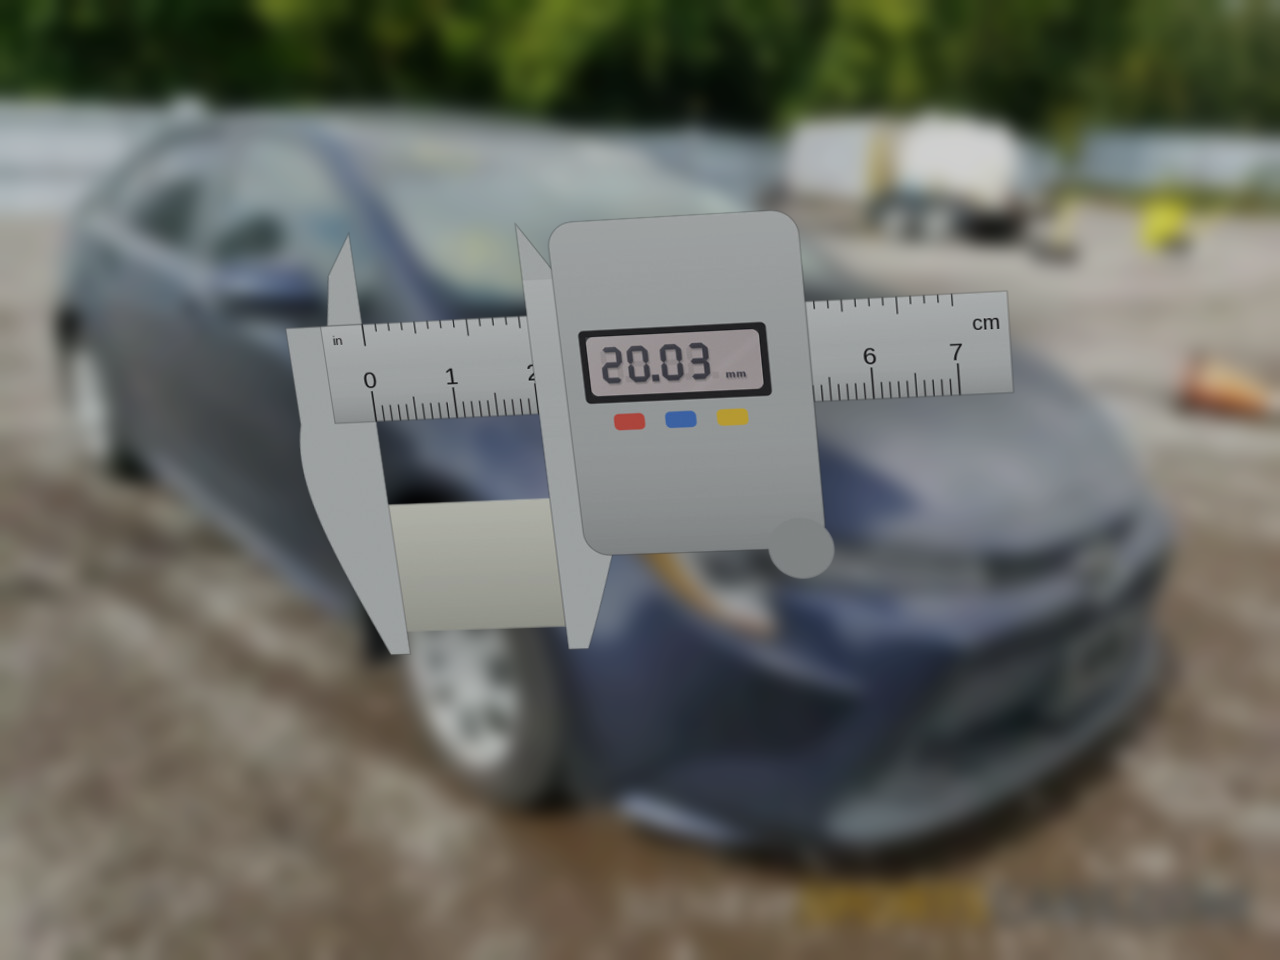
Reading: 20.03 (mm)
